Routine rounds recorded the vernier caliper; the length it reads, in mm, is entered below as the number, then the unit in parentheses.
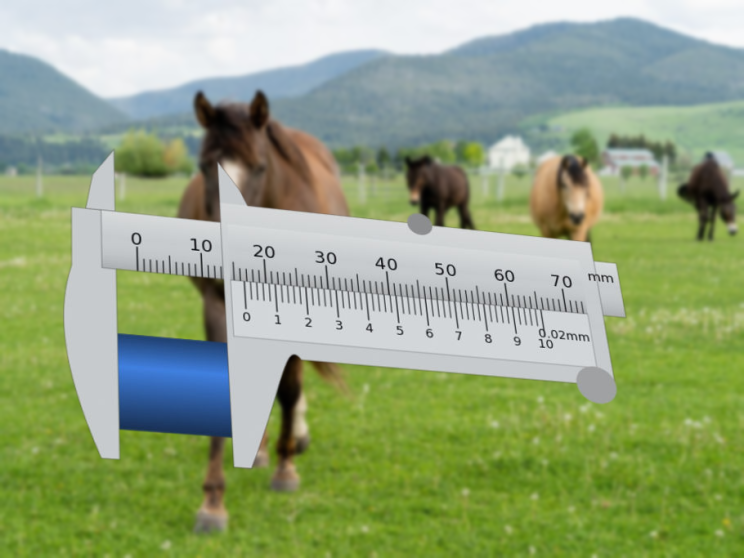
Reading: 16.6 (mm)
